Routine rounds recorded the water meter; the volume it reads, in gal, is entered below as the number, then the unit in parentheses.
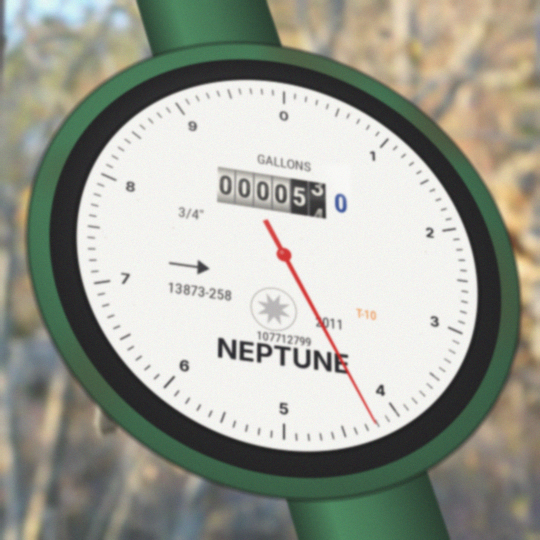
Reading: 534.2 (gal)
